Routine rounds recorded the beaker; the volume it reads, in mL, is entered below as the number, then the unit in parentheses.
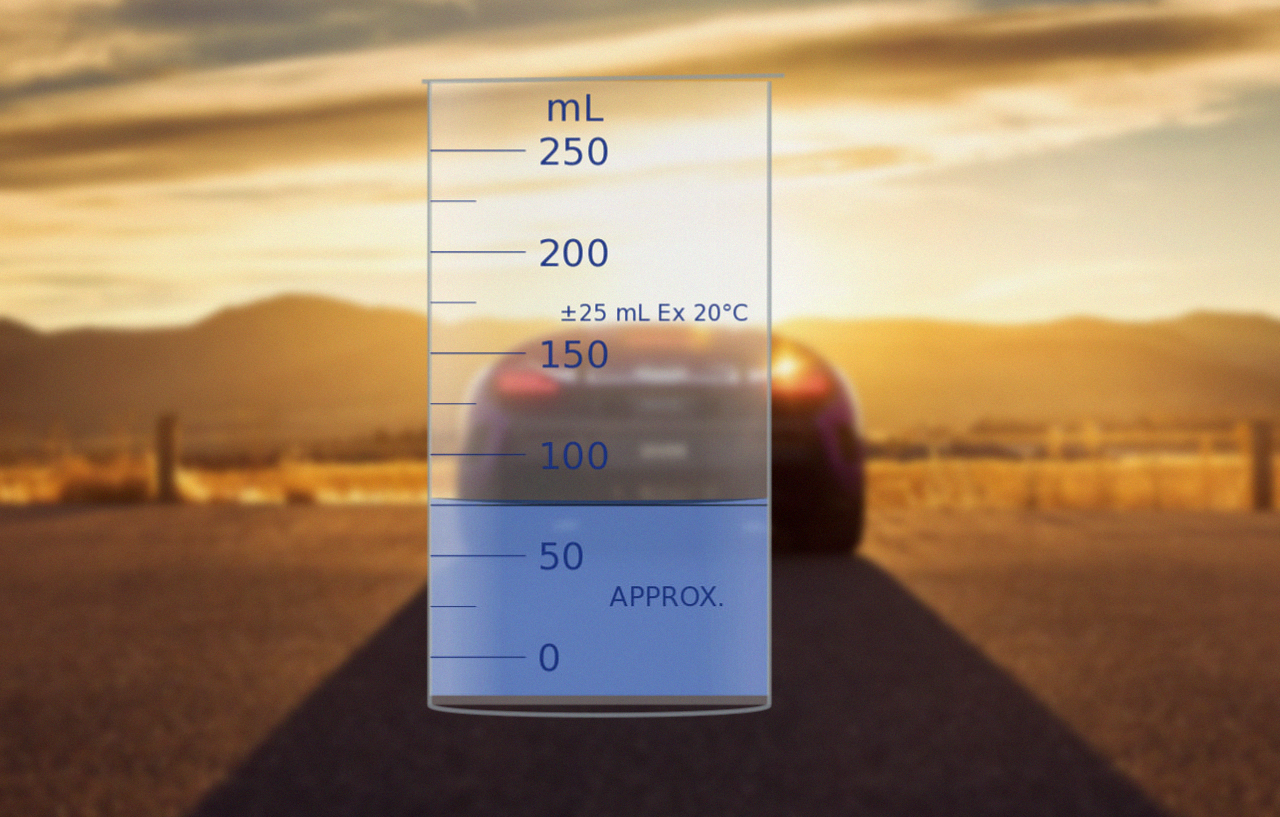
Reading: 75 (mL)
